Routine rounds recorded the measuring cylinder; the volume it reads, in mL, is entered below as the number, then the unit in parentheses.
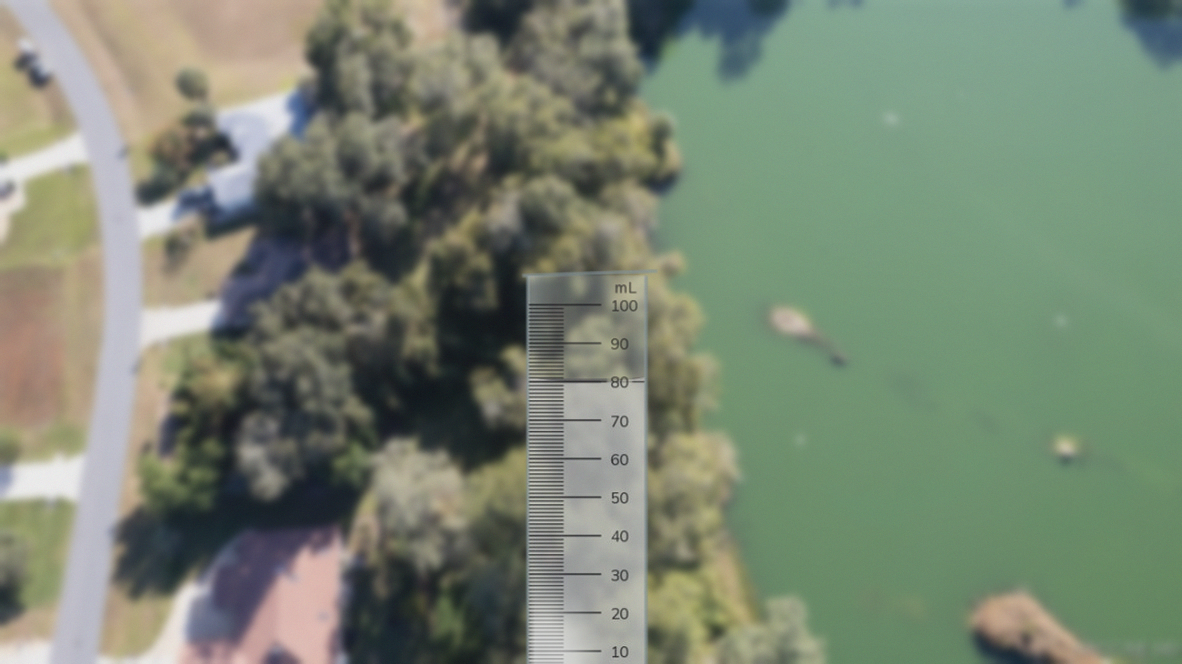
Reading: 80 (mL)
